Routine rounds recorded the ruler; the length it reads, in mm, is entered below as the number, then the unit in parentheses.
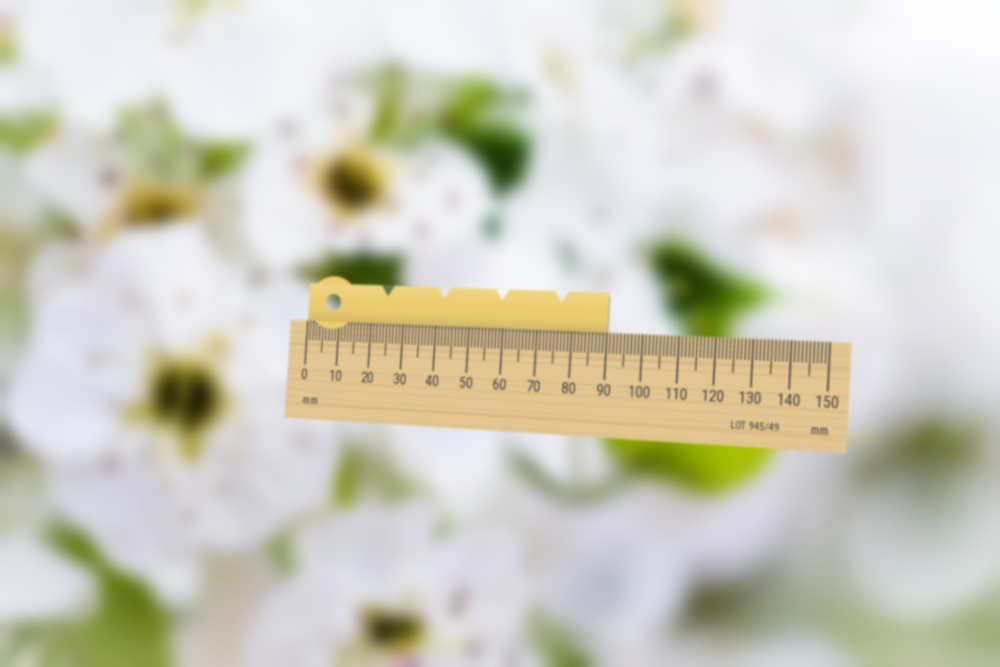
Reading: 90 (mm)
